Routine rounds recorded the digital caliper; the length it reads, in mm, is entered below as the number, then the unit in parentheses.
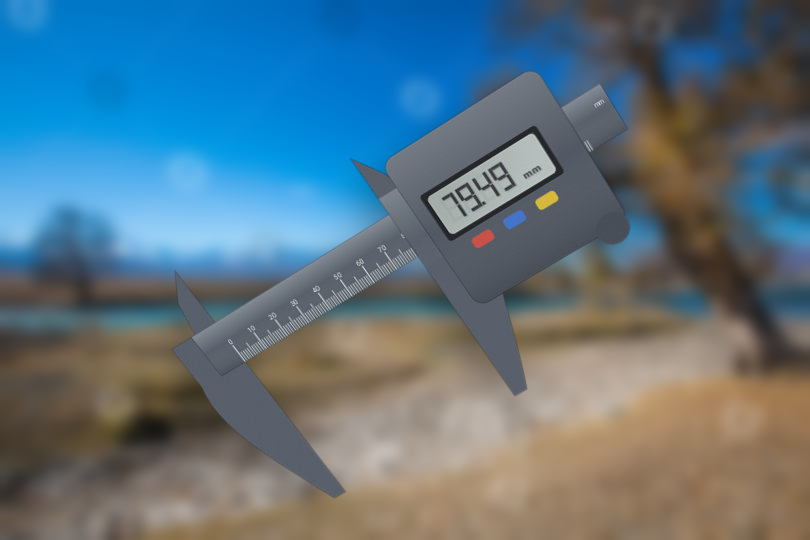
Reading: 79.49 (mm)
